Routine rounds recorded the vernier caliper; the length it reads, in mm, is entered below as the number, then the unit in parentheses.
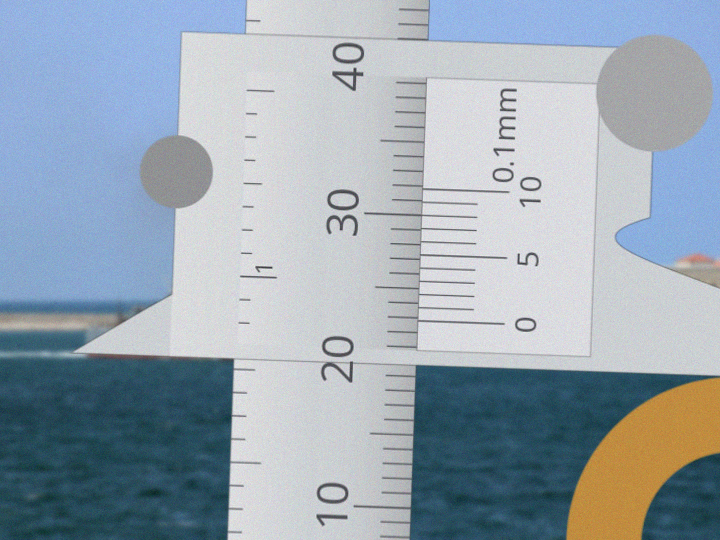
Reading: 22.8 (mm)
